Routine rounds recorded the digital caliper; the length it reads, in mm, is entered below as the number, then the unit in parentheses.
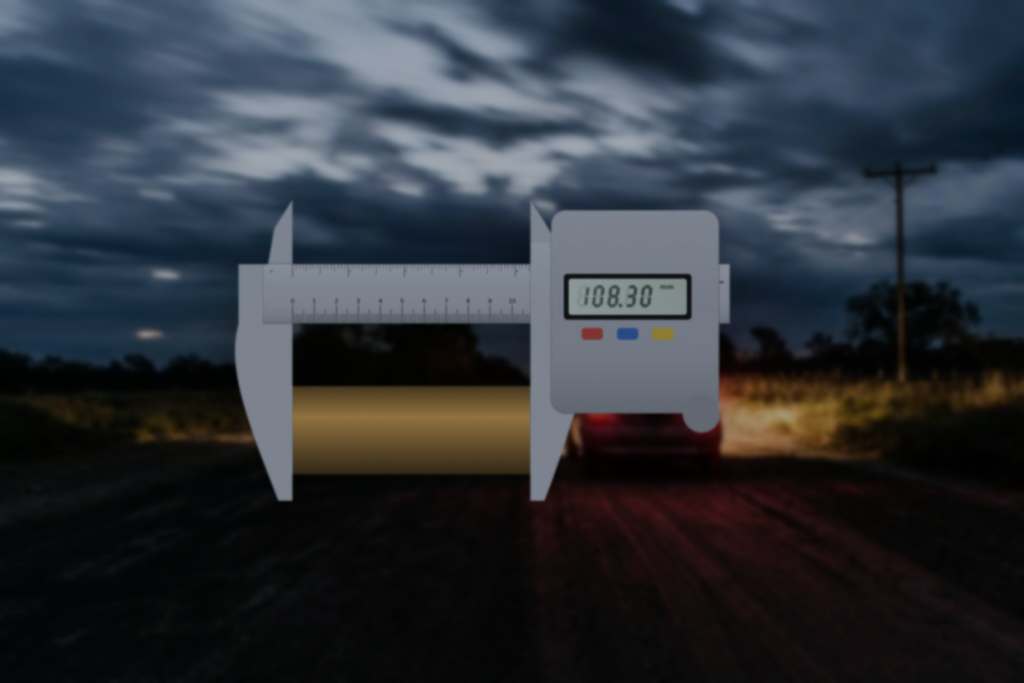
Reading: 108.30 (mm)
